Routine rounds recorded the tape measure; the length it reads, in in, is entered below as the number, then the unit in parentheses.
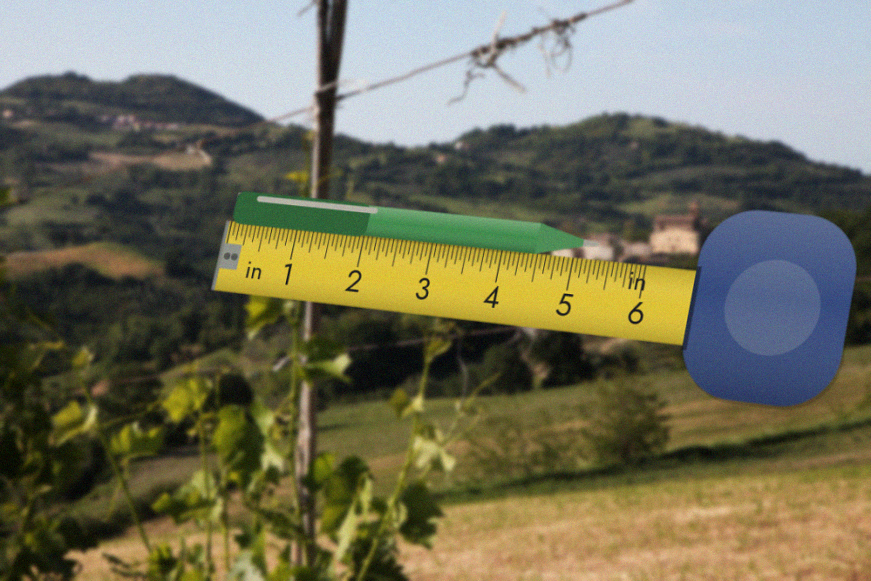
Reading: 5.3125 (in)
